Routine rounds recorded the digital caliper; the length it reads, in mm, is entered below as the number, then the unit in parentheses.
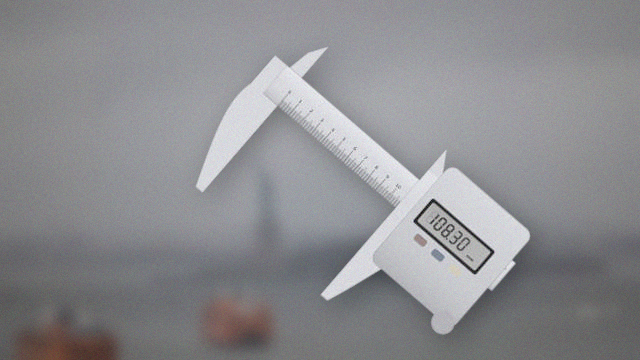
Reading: 108.30 (mm)
